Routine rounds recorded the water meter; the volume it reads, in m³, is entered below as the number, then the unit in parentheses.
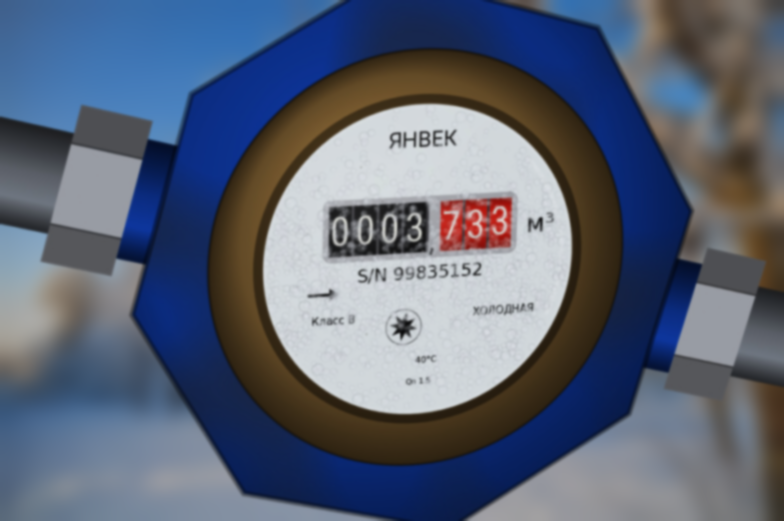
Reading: 3.733 (m³)
